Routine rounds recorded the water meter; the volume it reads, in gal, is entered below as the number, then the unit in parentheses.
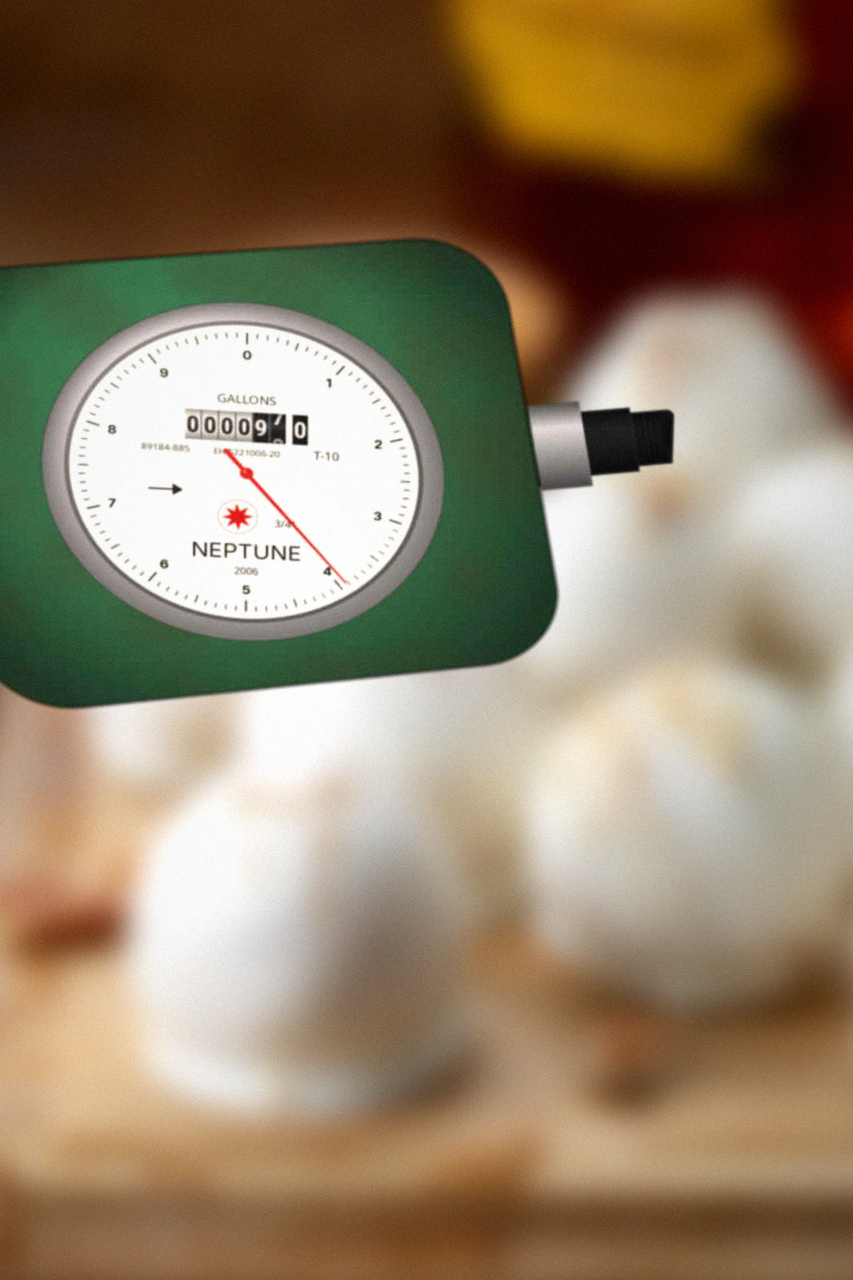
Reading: 973.9 (gal)
